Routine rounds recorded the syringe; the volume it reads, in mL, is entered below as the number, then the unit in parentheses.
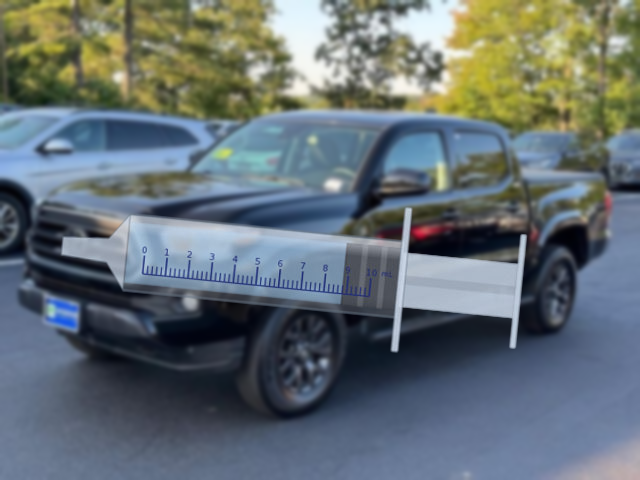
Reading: 8.8 (mL)
